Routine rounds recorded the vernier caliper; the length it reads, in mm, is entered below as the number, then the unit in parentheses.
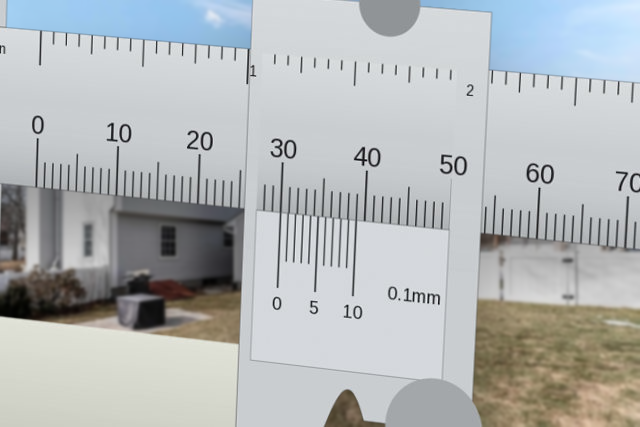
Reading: 30.0 (mm)
